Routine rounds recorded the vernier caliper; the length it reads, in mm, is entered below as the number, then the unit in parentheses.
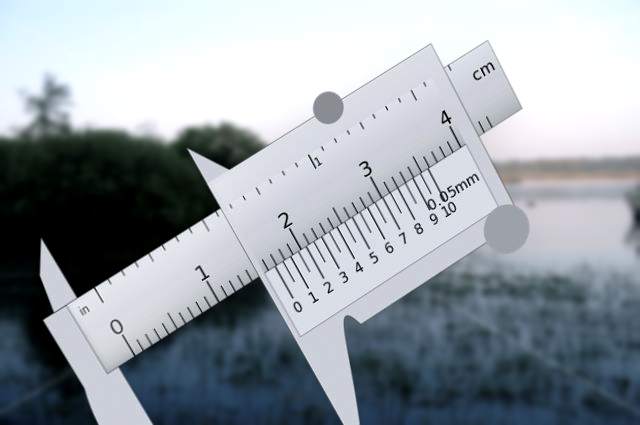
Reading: 16.8 (mm)
